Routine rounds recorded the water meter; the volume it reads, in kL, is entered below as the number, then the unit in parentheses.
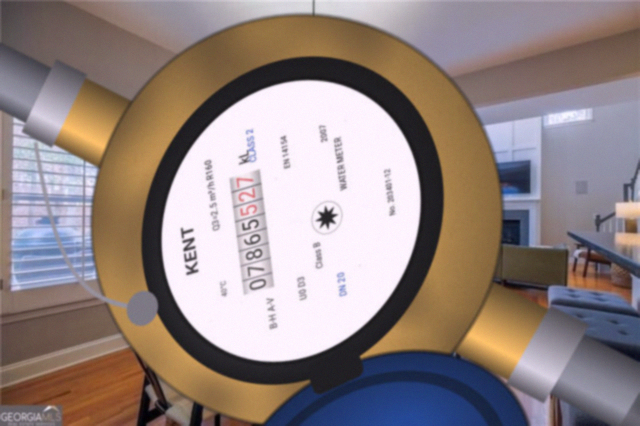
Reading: 7865.527 (kL)
